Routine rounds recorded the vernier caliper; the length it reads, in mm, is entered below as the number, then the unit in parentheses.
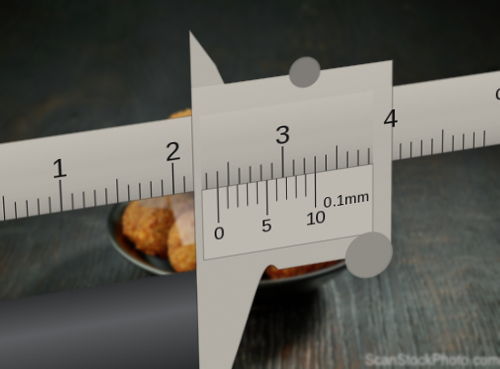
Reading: 24.0 (mm)
